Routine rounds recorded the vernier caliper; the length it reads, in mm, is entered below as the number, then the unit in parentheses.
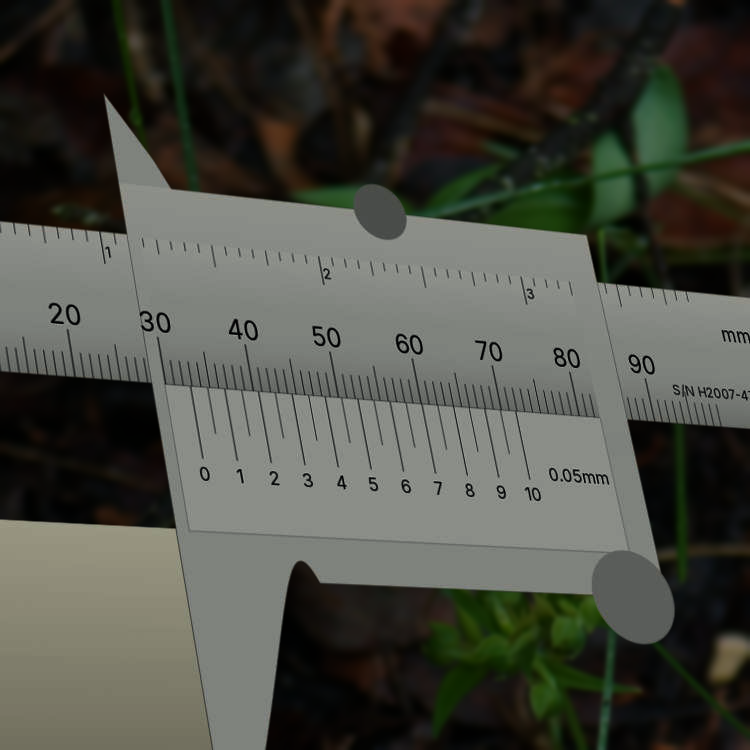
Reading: 32.8 (mm)
